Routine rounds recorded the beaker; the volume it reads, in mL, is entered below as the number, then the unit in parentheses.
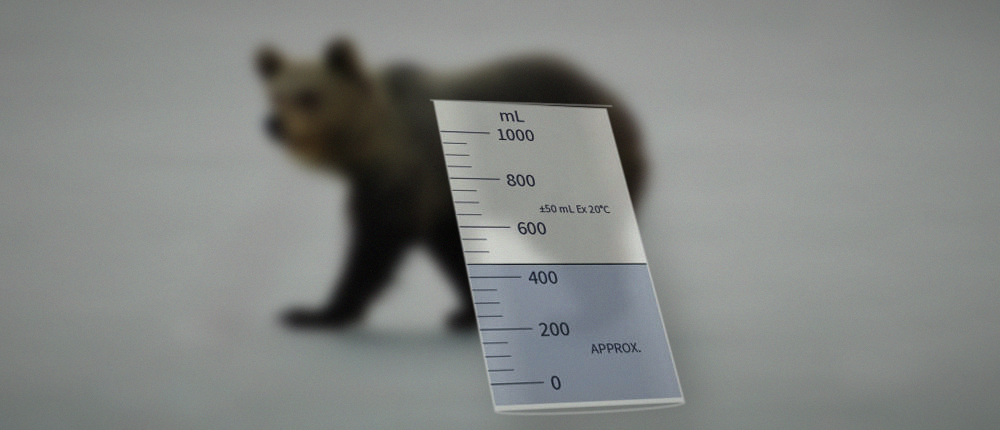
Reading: 450 (mL)
